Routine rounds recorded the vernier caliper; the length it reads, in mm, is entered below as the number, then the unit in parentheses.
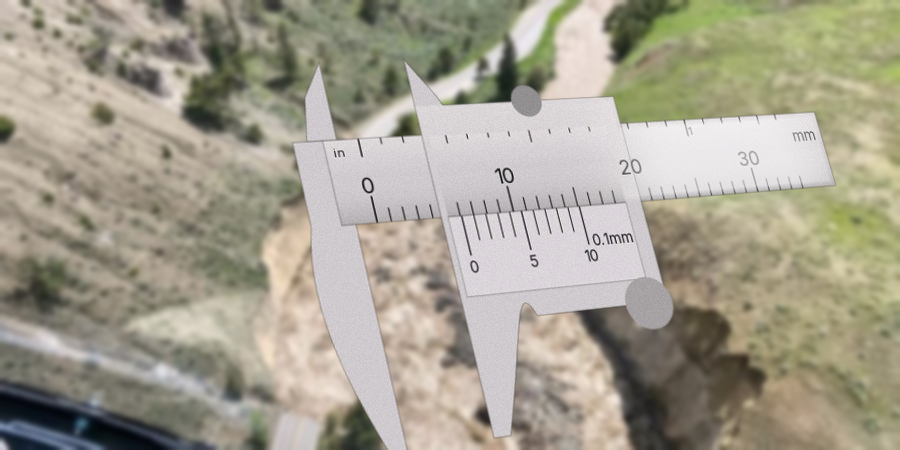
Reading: 6.1 (mm)
